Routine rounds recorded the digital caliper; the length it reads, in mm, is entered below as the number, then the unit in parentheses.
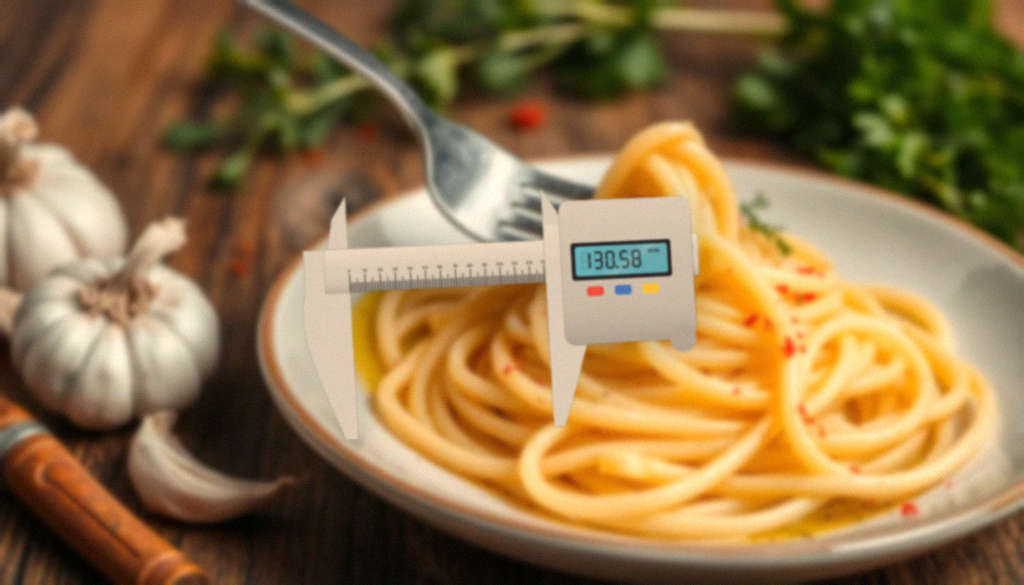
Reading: 130.58 (mm)
